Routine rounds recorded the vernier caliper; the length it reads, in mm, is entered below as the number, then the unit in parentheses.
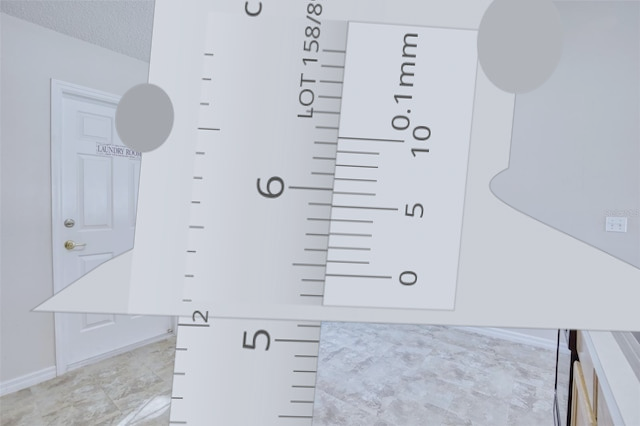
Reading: 54.4 (mm)
